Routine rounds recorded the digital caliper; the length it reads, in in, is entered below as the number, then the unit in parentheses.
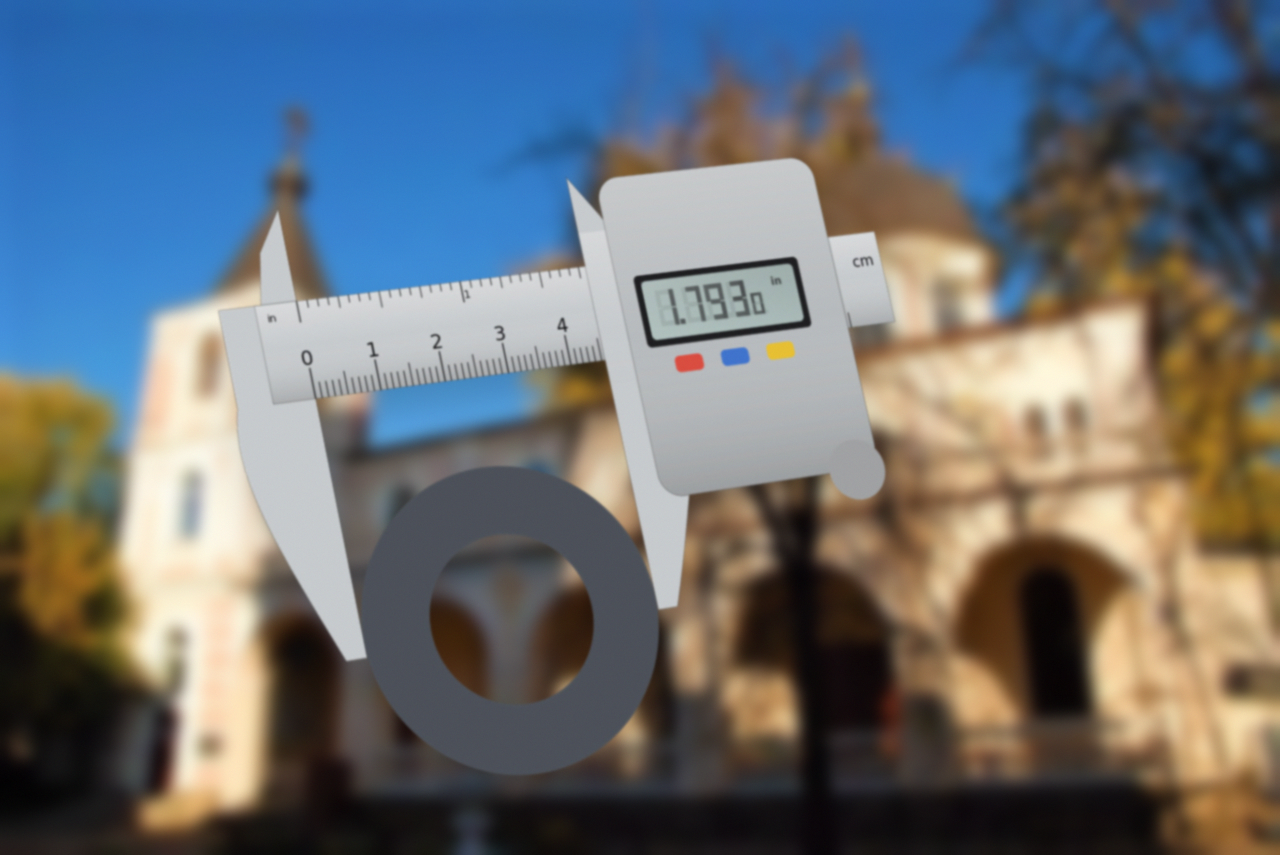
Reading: 1.7930 (in)
